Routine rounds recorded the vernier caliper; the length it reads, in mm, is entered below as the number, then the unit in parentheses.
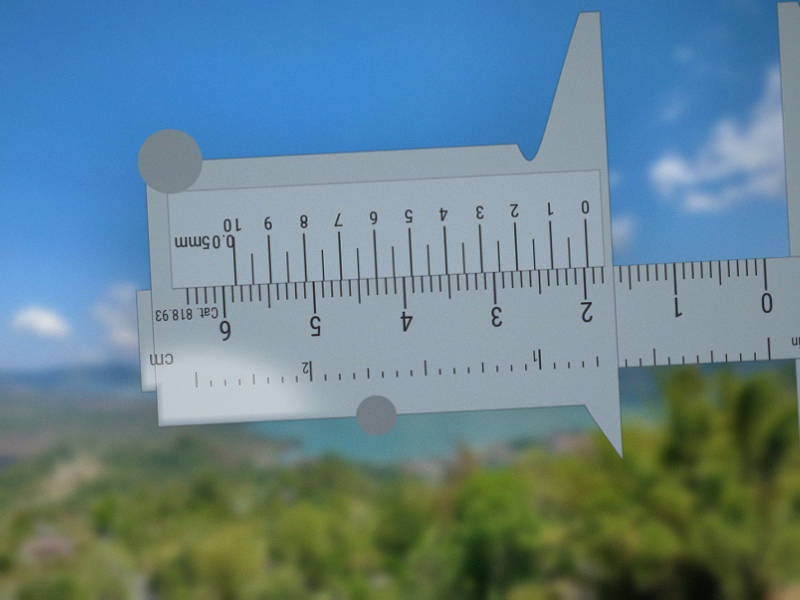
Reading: 19.6 (mm)
